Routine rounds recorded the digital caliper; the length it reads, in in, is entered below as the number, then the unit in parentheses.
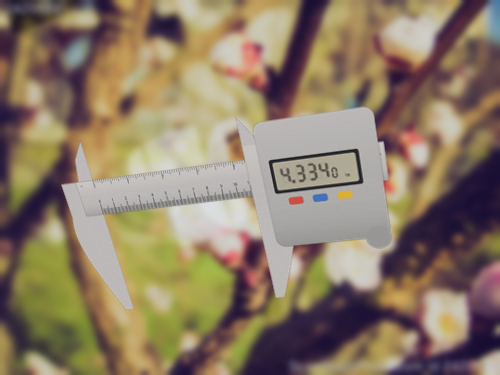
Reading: 4.3340 (in)
